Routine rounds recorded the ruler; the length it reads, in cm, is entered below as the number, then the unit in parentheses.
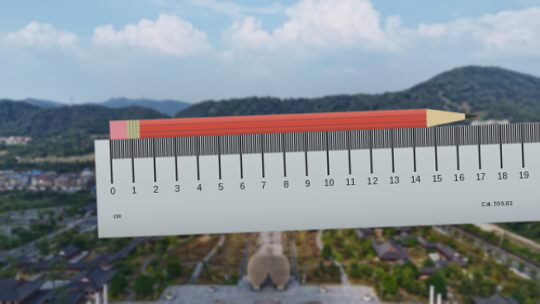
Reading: 17 (cm)
